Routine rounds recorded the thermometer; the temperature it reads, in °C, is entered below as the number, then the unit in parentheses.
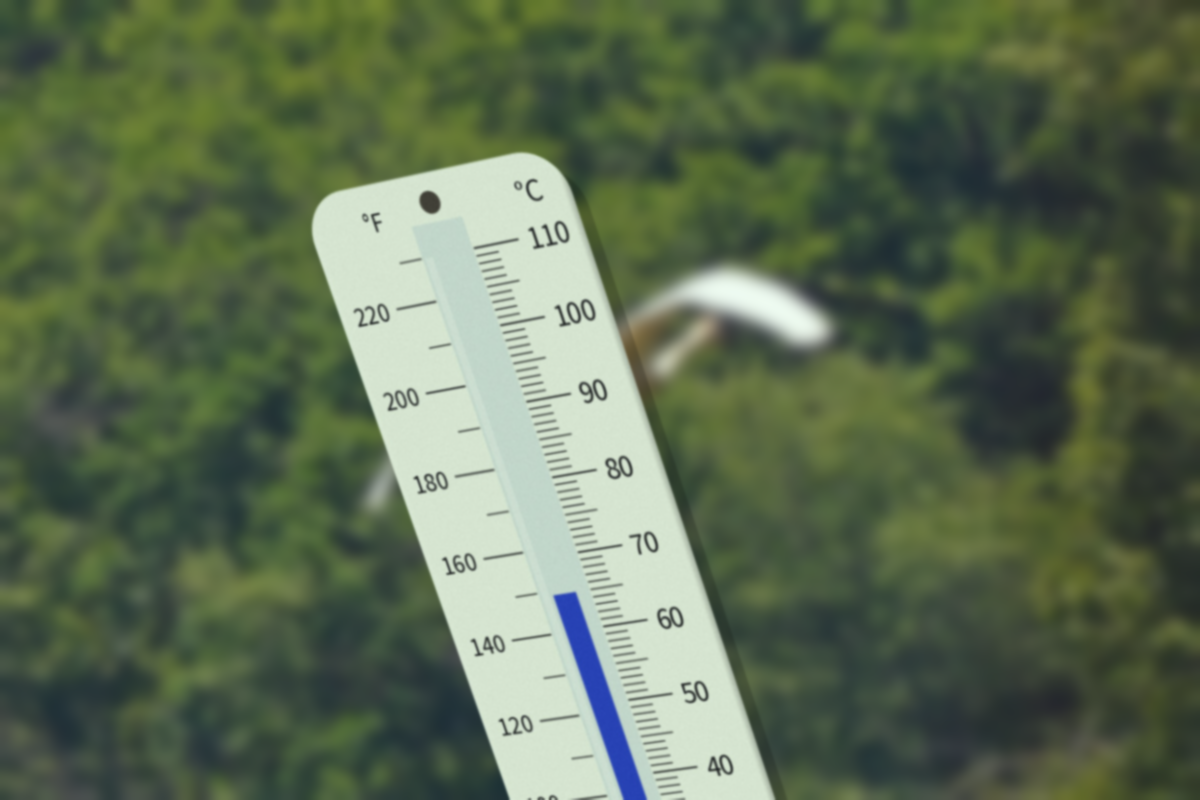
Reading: 65 (°C)
